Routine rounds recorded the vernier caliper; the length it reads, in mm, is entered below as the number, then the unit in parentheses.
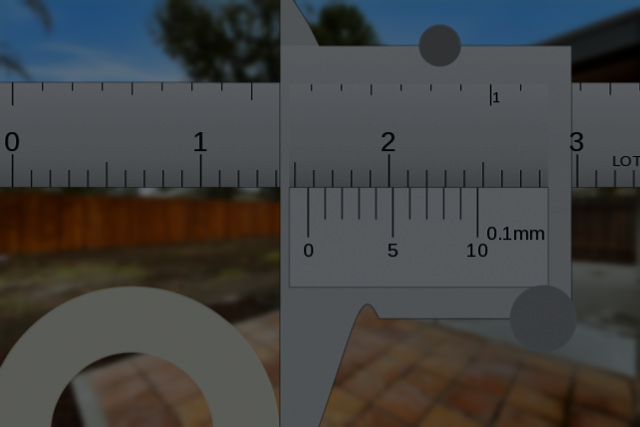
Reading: 15.7 (mm)
